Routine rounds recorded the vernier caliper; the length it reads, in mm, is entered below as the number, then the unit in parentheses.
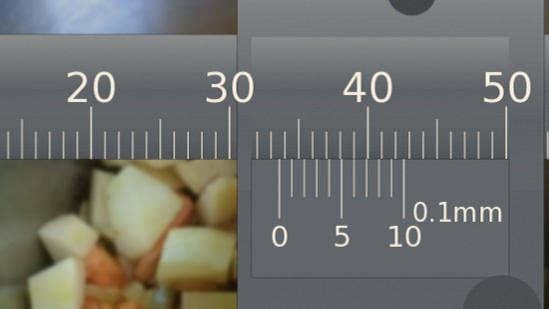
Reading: 33.6 (mm)
